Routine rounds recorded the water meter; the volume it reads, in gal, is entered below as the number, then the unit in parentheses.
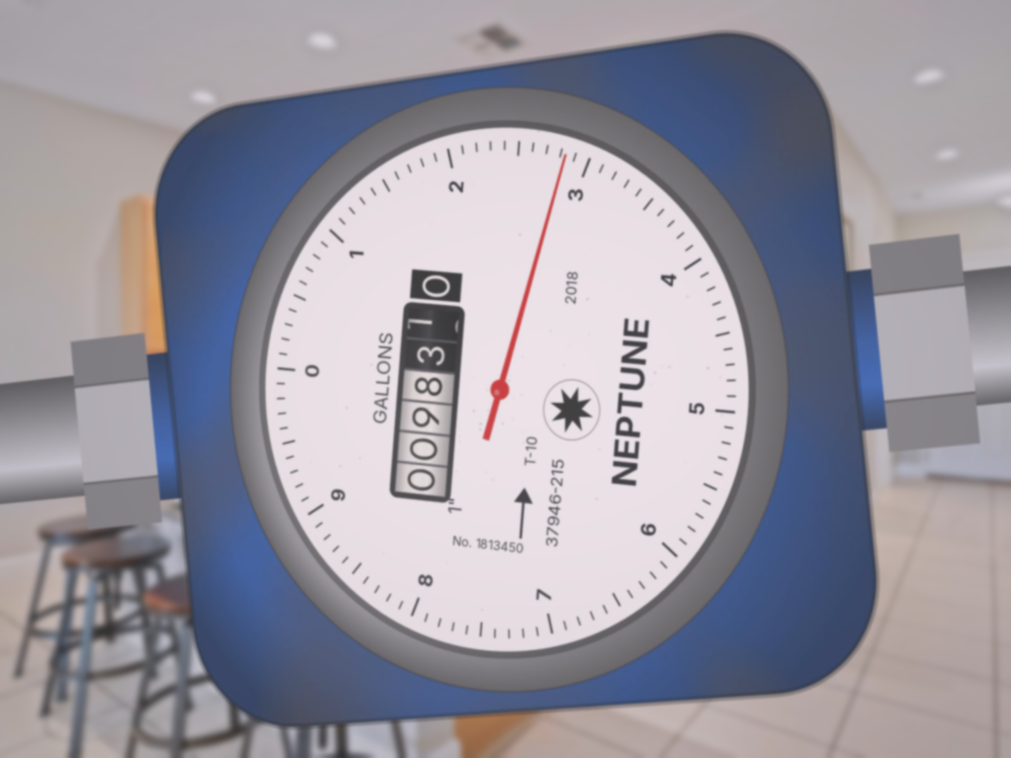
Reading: 98312.8 (gal)
